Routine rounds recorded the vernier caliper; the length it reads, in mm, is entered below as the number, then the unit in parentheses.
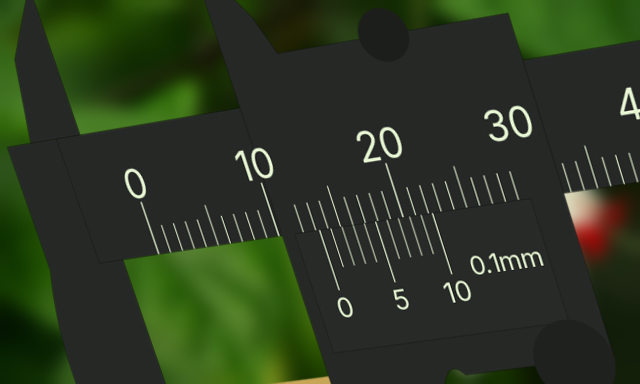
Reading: 13.3 (mm)
